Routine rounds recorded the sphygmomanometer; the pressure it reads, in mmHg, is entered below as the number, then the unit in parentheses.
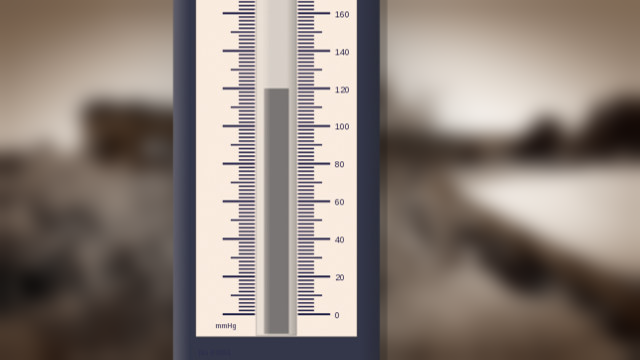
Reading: 120 (mmHg)
